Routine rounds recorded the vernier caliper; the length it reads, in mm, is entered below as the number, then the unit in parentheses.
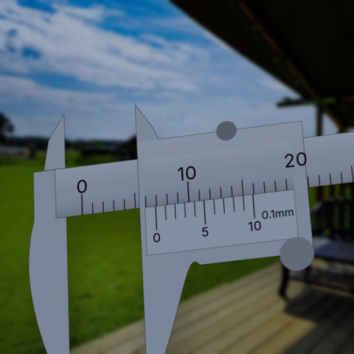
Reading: 6.9 (mm)
